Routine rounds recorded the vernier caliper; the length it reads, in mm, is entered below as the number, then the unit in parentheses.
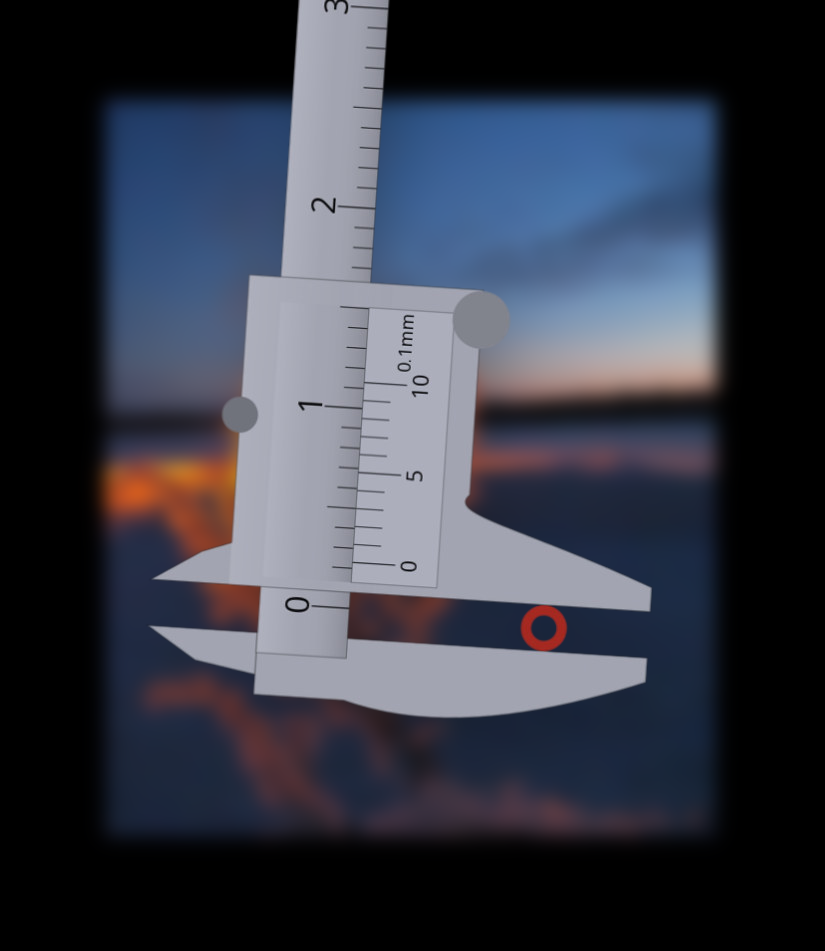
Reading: 2.3 (mm)
